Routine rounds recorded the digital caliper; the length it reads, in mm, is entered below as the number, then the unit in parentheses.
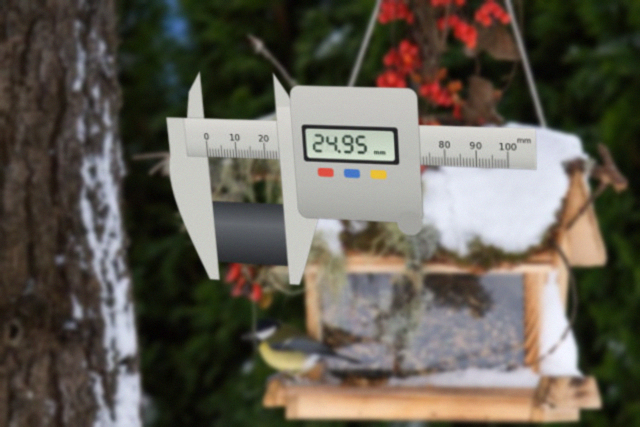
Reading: 24.95 (mm)
